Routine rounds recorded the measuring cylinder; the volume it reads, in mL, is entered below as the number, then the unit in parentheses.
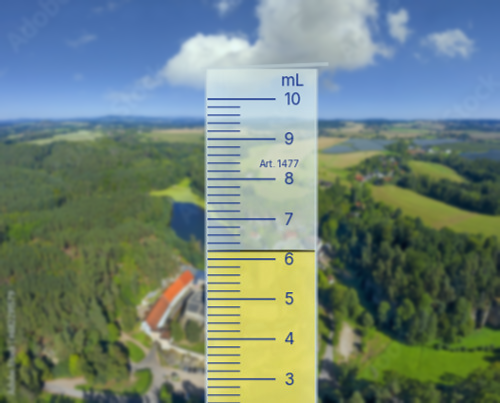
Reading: 6.2 (mL)
